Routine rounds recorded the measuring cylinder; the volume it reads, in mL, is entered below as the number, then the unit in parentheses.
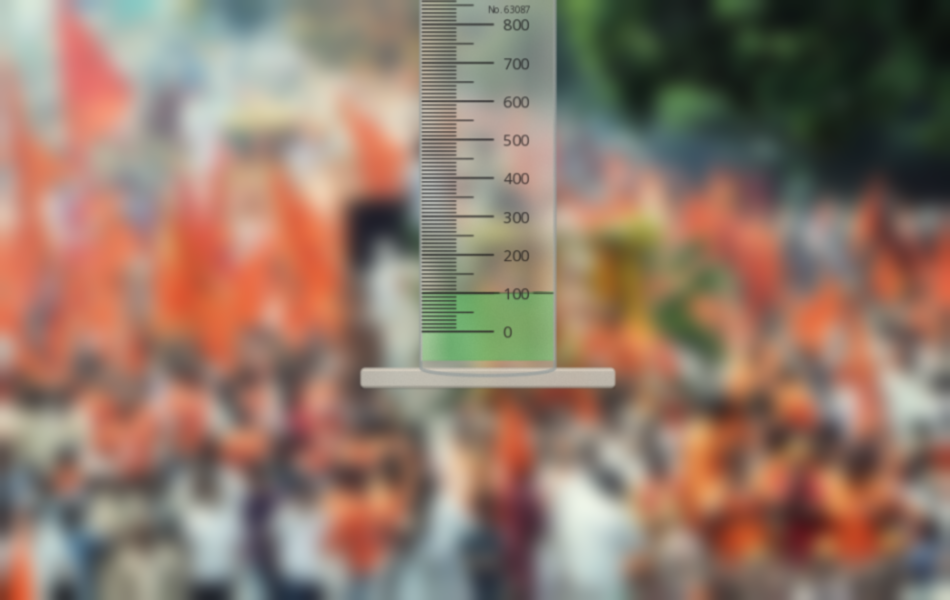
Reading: 100 (mL)
